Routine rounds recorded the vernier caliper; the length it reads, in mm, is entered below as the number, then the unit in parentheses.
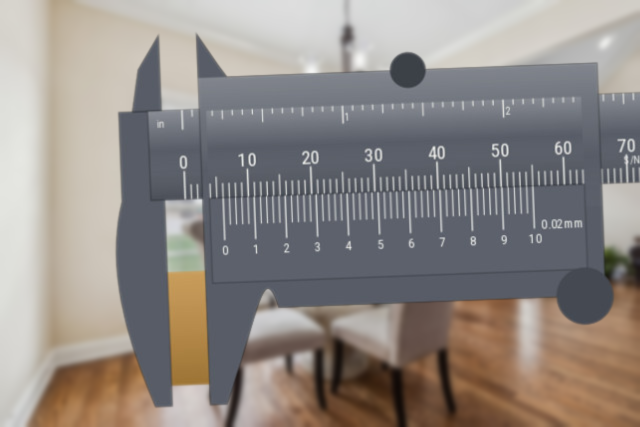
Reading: 6.0 (mm)
